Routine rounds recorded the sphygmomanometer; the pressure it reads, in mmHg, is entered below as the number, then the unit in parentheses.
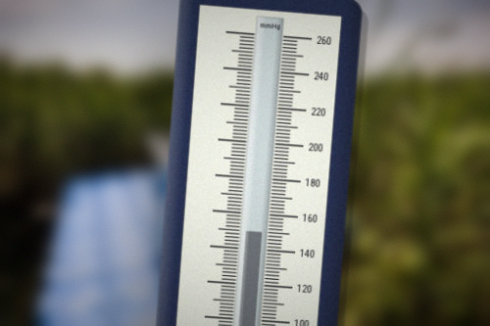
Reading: 150 (mmHg)
